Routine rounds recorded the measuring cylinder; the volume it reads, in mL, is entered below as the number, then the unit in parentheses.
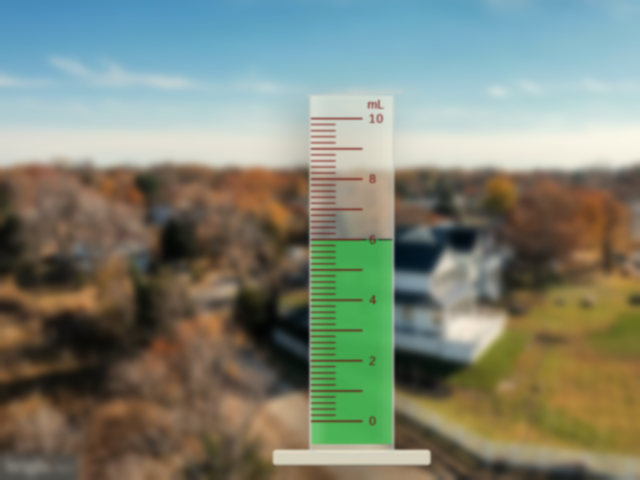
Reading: 6 (mL)
